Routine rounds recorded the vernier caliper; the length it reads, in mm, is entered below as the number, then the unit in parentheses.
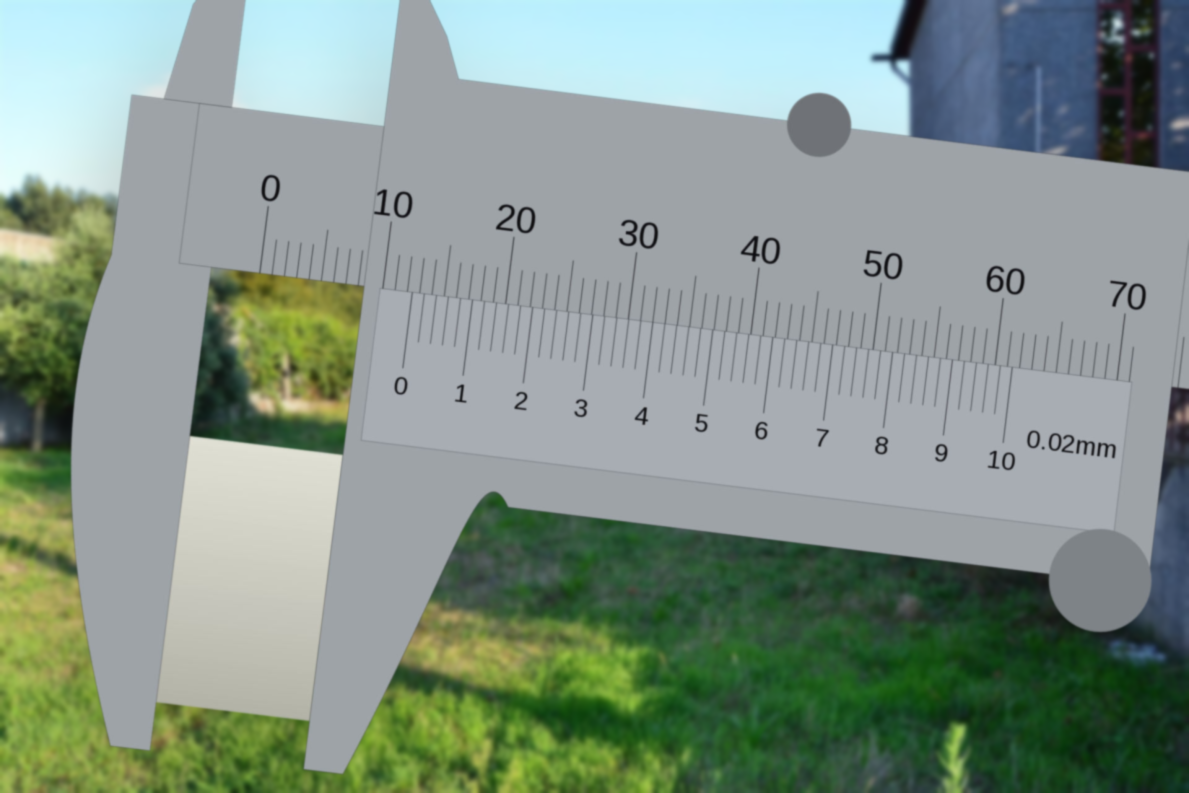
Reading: 12.4 (mm)
